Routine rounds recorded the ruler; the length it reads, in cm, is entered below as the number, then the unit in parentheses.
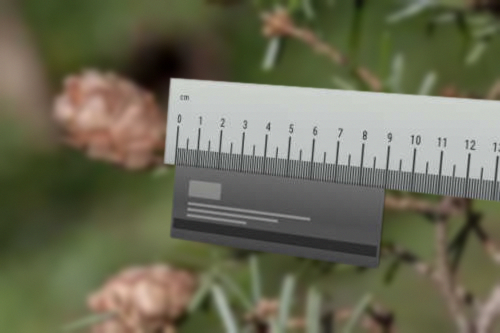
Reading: 9 (cm)
